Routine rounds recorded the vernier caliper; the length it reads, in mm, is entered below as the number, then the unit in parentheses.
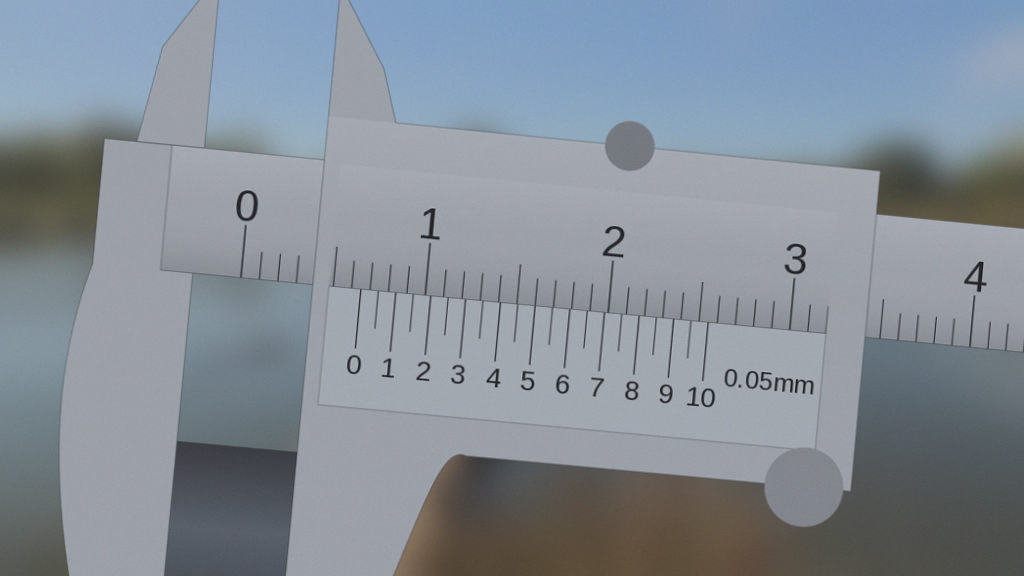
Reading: 6.5 (mm)
